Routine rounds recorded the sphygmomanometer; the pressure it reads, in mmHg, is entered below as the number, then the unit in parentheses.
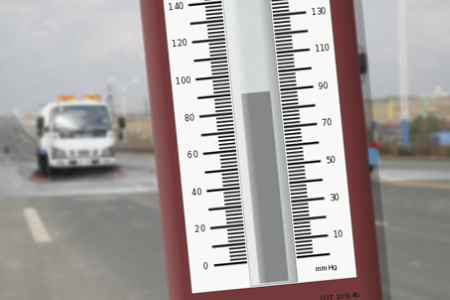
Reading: 90 (mmHg)
